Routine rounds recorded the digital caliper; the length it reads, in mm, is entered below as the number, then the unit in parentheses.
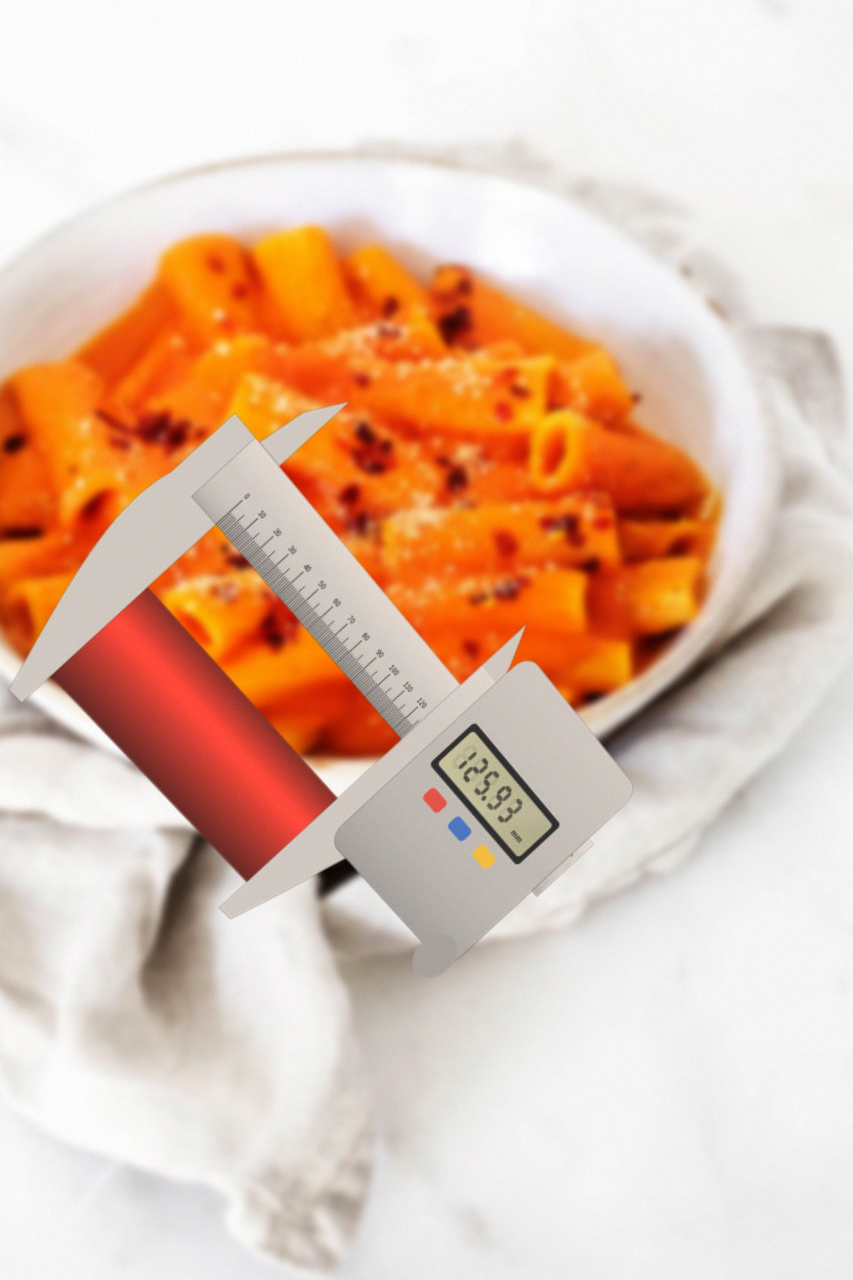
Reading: 125.93 (mm)
